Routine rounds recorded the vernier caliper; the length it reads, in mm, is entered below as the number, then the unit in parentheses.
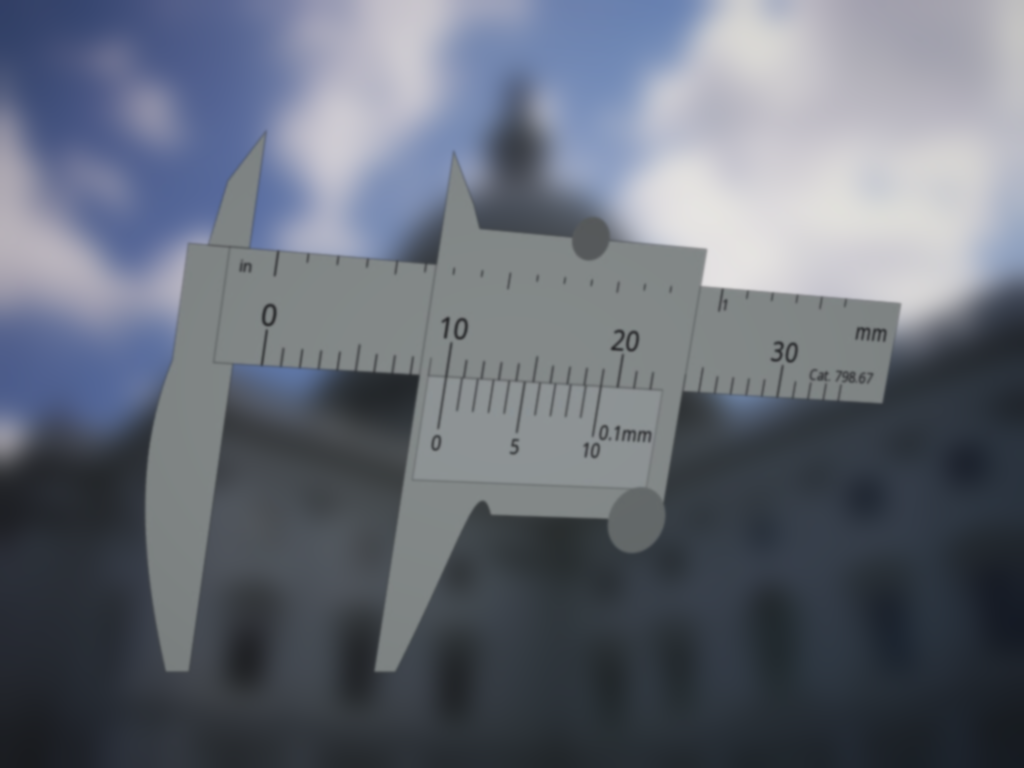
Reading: 10.0 (mm)
